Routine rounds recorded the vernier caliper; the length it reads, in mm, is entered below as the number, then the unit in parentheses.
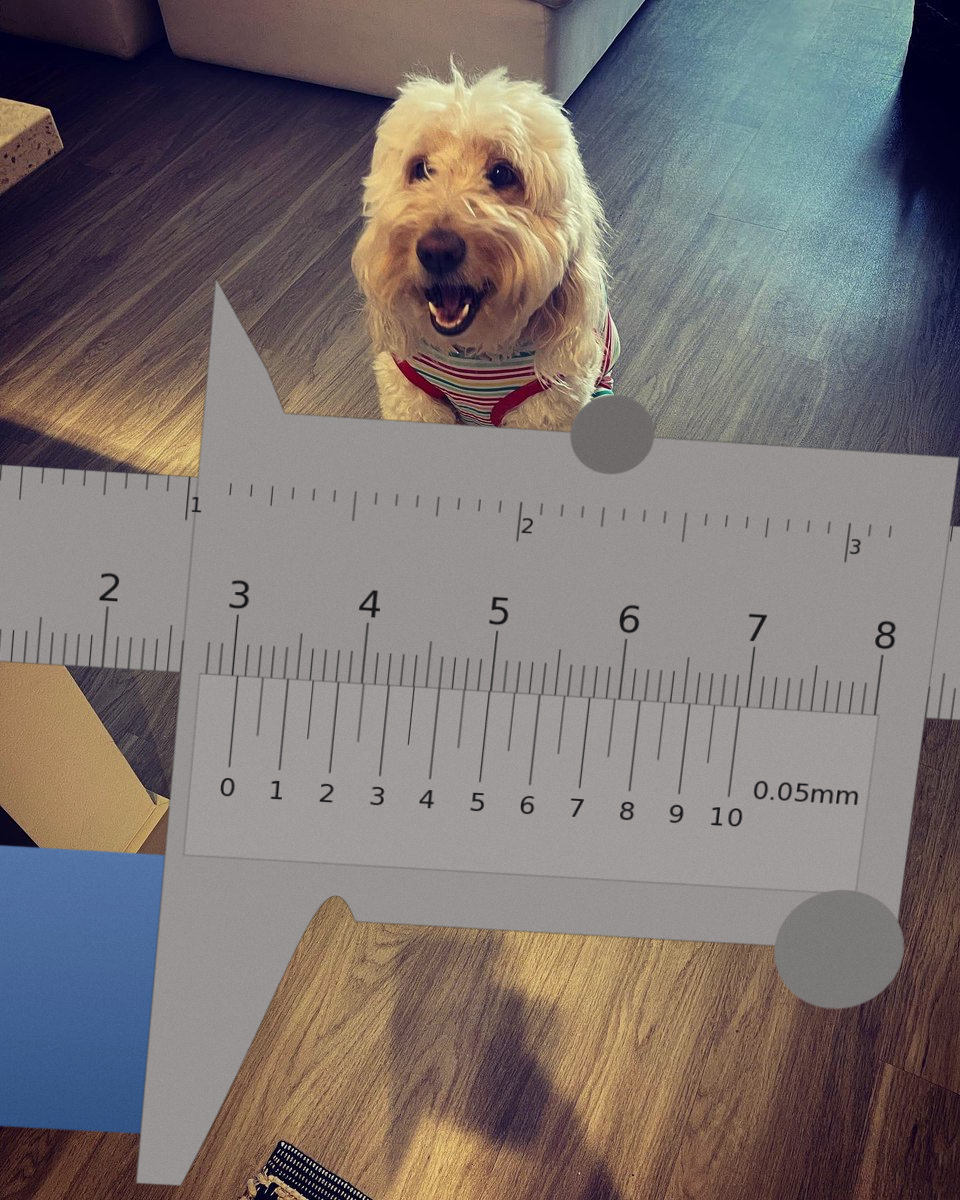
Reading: 30.4 (mm)
